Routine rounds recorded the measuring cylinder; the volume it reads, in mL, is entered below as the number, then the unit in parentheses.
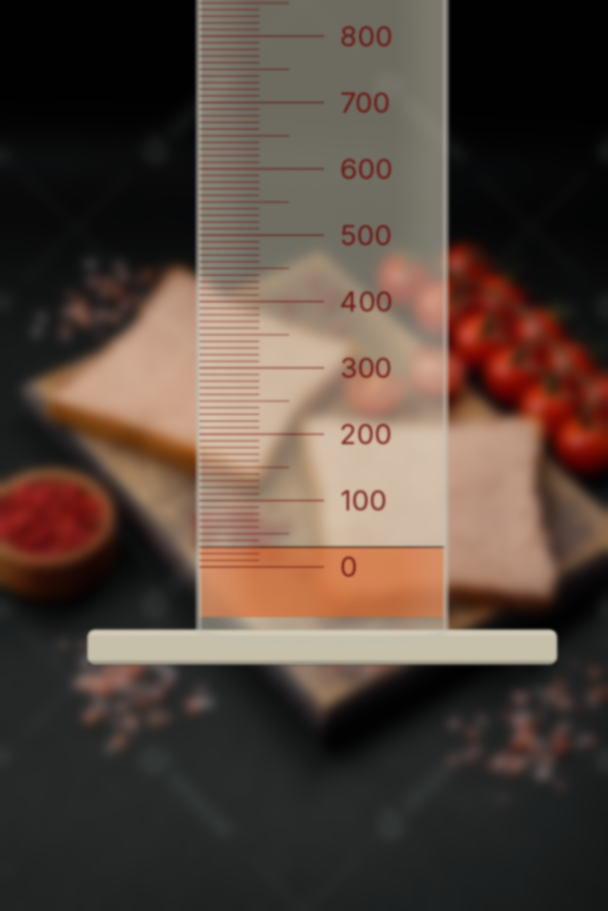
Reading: 30 (mL)
